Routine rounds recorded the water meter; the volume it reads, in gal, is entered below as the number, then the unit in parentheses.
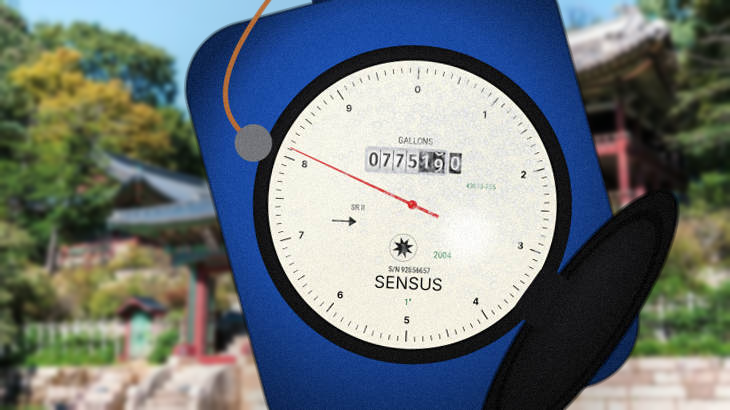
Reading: 775188.1 (gal)
